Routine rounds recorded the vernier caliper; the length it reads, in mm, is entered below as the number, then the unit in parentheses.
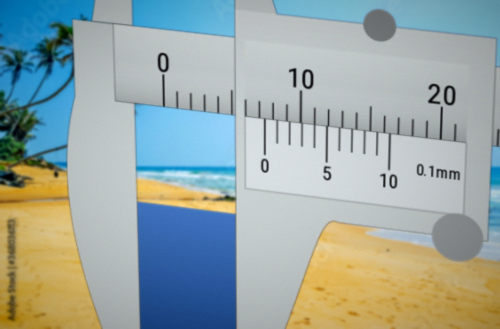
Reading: 7.4 (mm)
